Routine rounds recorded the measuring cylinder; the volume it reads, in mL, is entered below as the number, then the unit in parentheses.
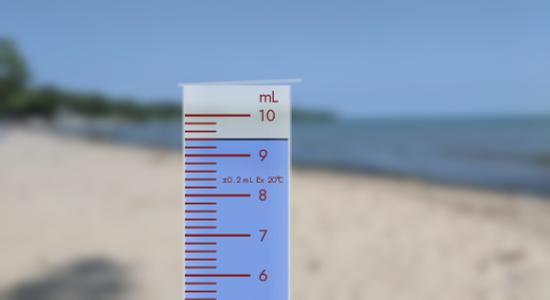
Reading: 9.4 (mL)
